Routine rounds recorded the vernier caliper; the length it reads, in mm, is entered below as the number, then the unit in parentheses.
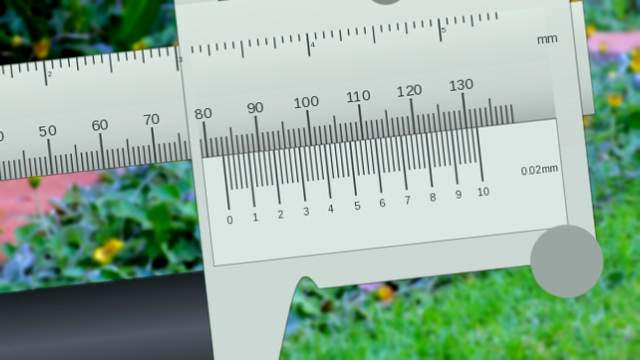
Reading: 83.0 (mm)
